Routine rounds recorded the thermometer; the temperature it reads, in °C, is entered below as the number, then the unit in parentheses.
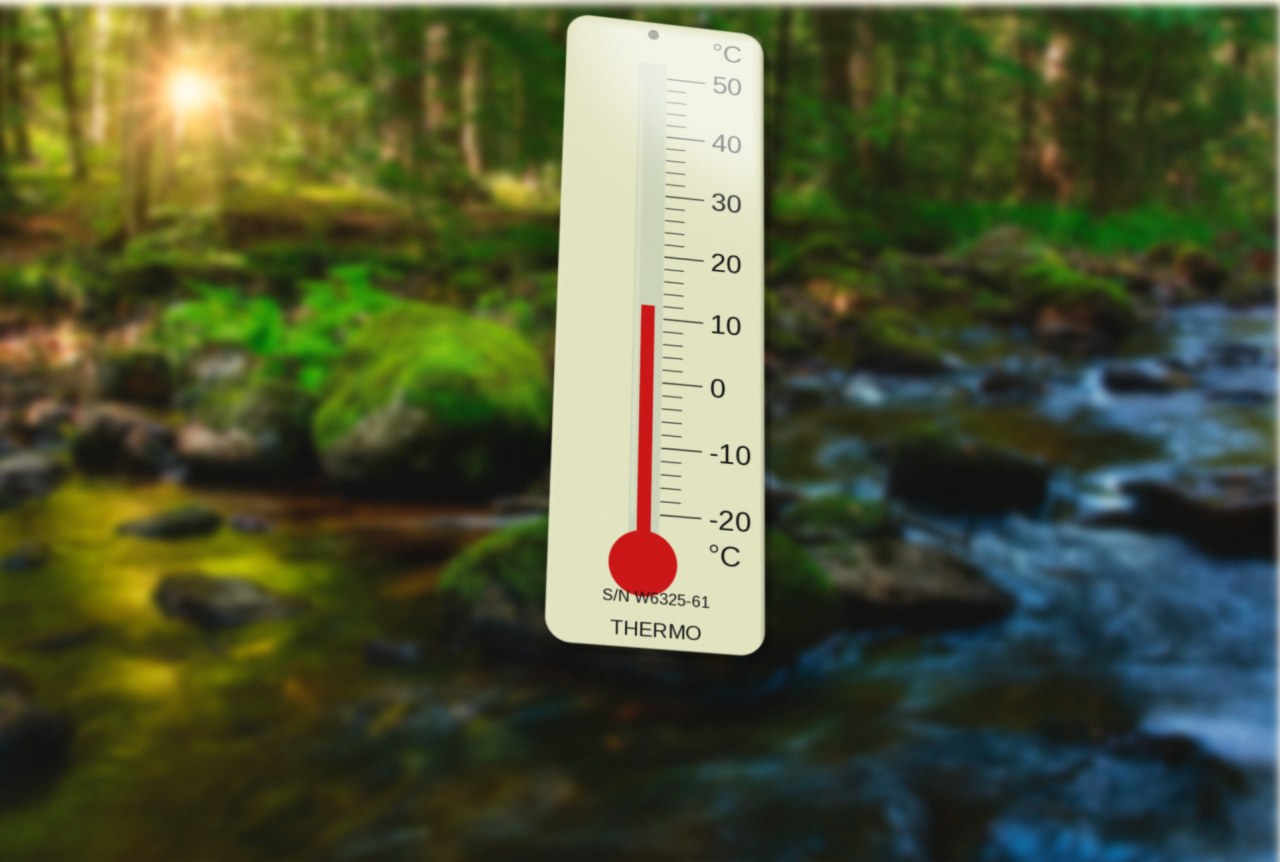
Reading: 12 (°C)
